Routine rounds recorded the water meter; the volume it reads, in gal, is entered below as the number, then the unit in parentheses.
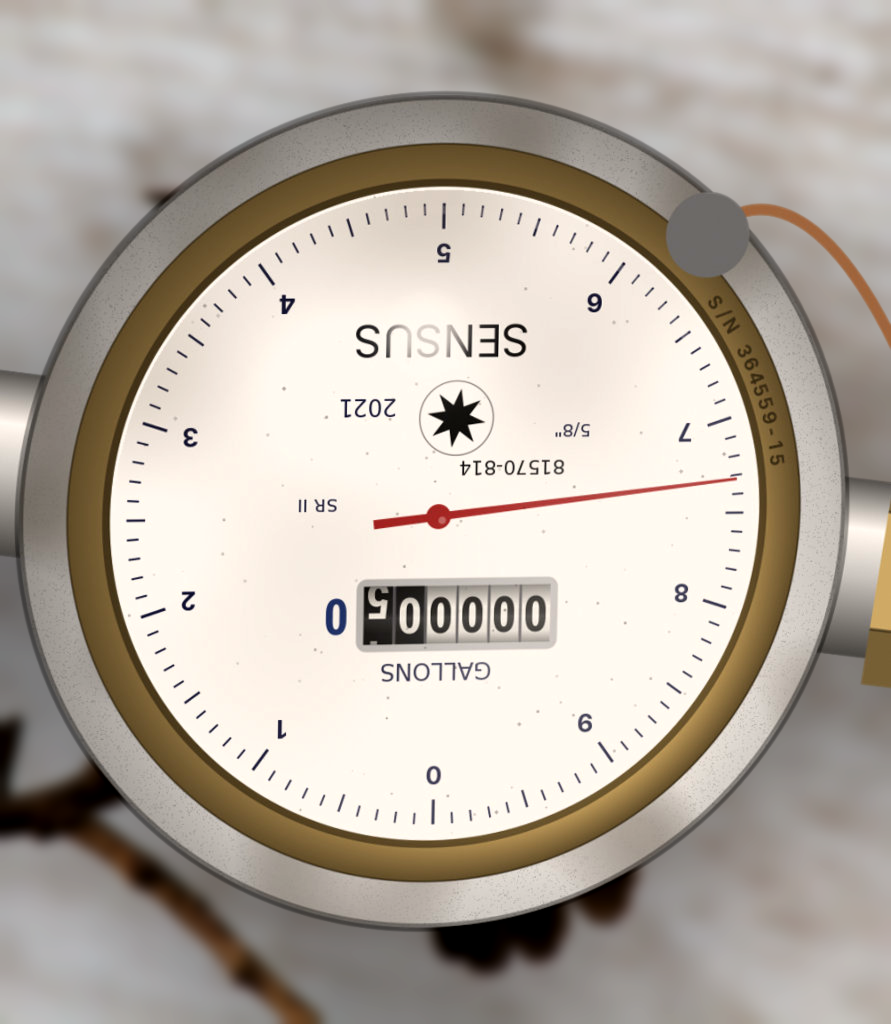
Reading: 47.3 (gal)
